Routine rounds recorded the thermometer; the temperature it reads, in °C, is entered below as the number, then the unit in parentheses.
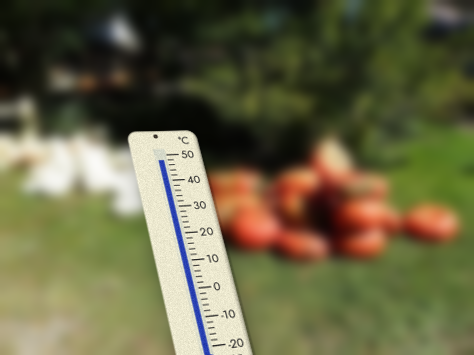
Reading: 48 (°C)
